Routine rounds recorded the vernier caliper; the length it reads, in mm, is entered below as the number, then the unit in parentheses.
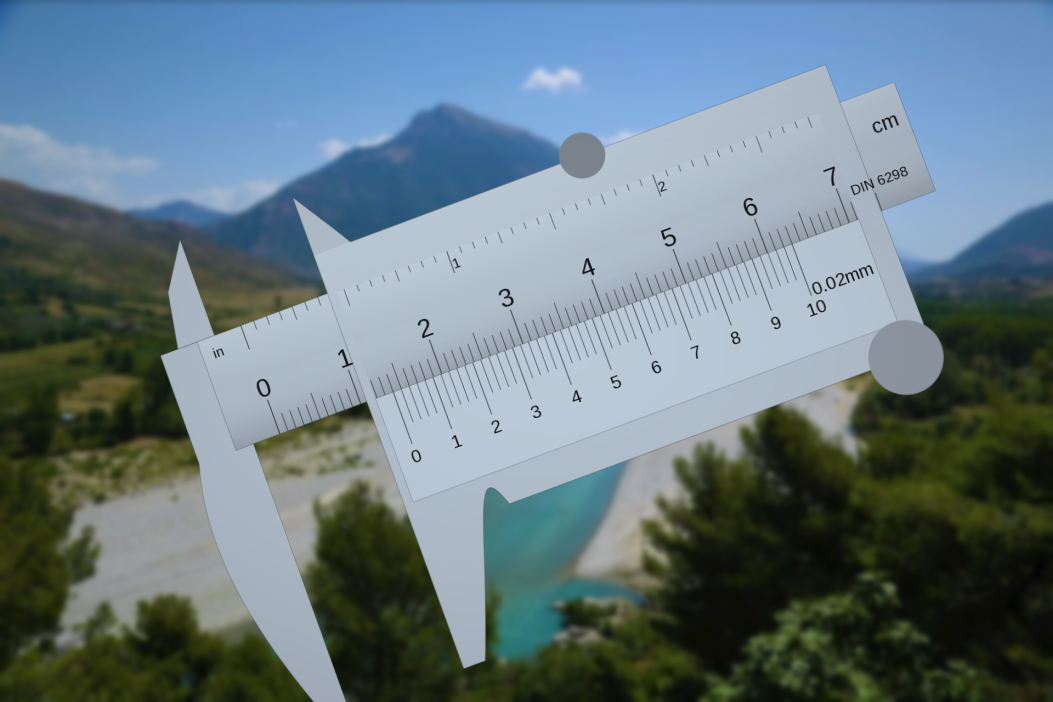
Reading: 14.0 (mm)
